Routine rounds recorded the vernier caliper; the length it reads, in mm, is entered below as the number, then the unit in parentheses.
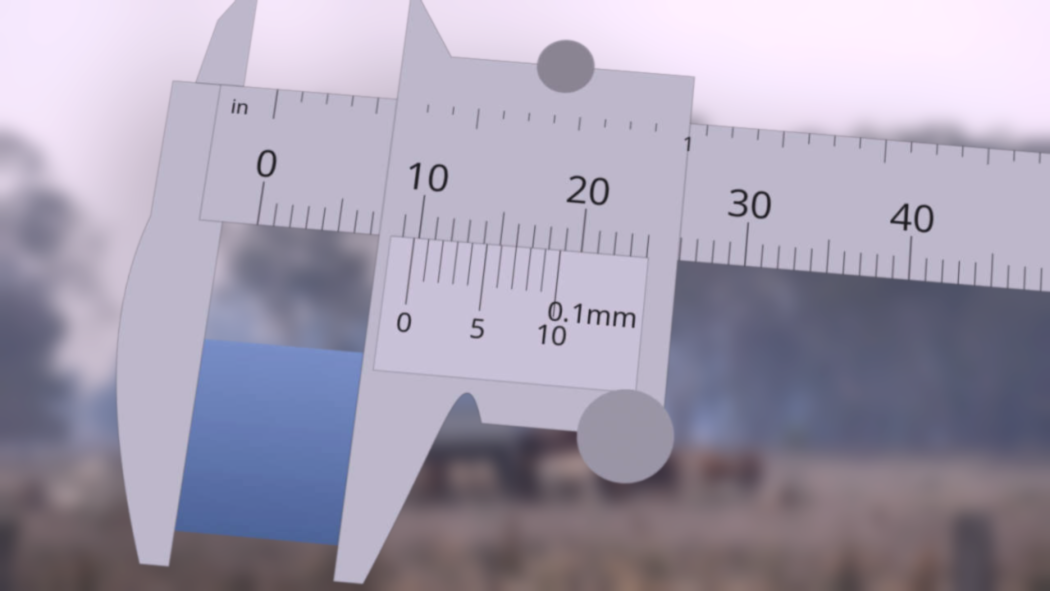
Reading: 9.7 (mm)
